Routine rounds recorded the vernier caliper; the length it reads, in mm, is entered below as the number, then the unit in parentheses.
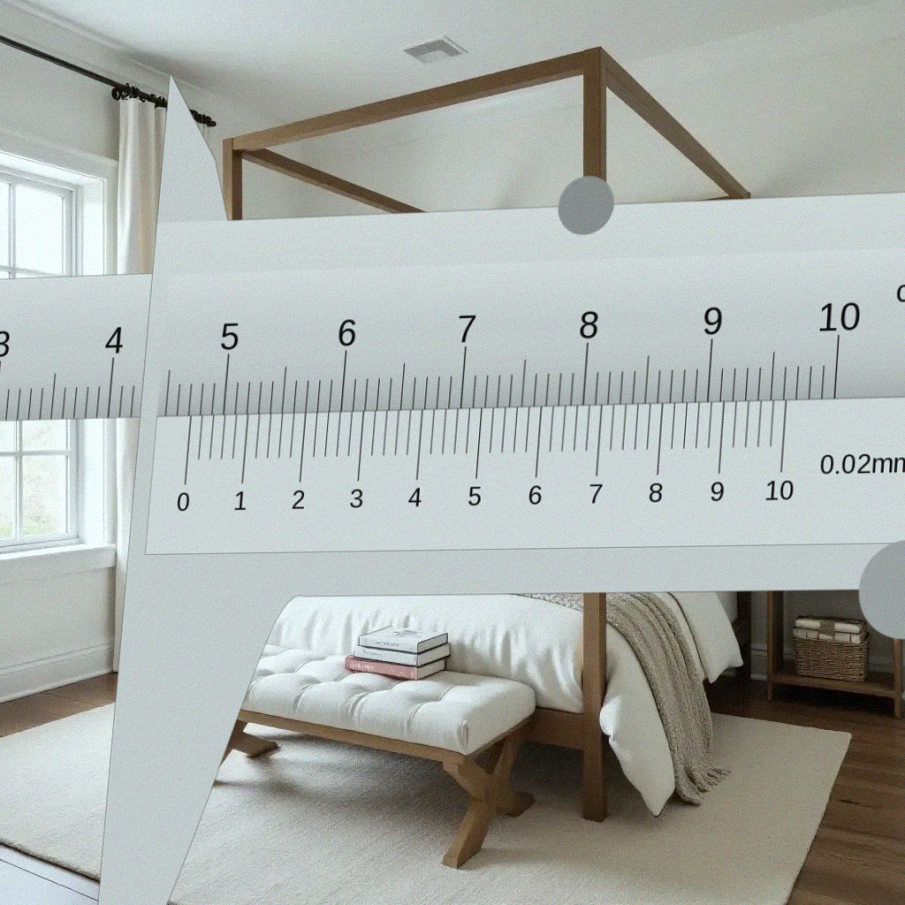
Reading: 47.2 (mm)
